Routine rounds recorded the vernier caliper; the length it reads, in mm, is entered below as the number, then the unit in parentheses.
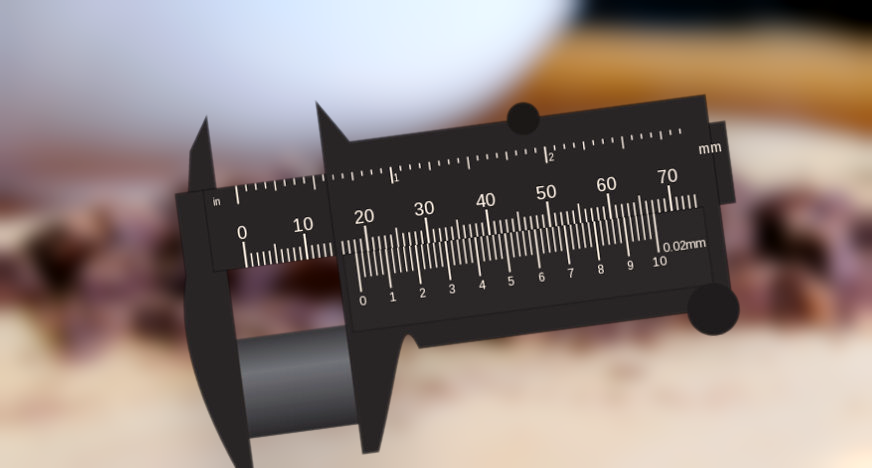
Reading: 18.0 (mm)
